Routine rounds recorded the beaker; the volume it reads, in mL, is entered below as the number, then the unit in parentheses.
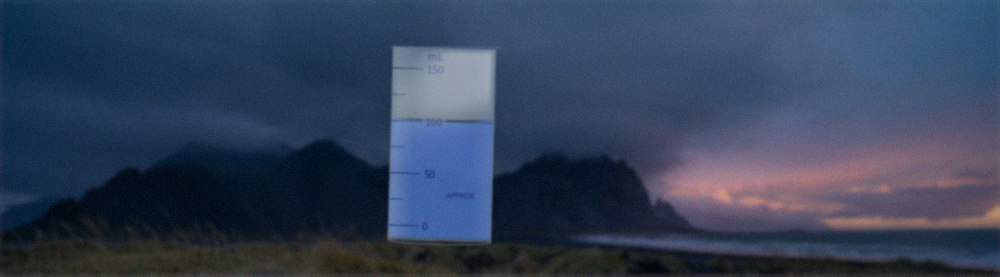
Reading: 100 (mL)
